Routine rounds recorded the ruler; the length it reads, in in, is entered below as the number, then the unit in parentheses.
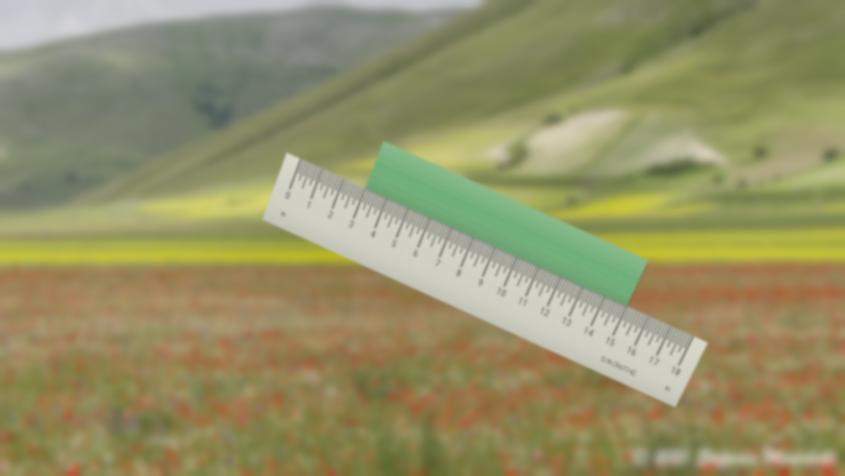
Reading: 12 (in)
